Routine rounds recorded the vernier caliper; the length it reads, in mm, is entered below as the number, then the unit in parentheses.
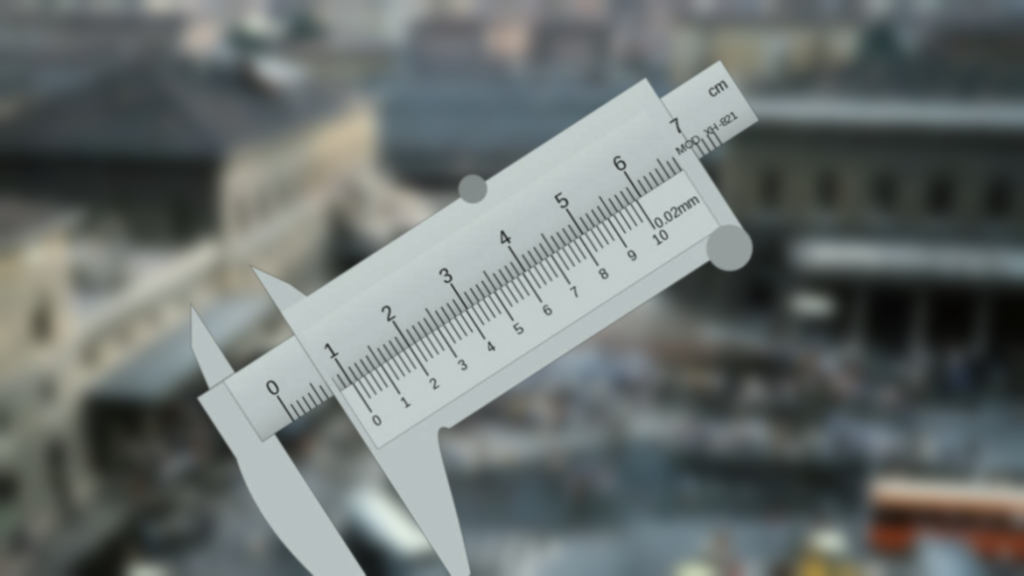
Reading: 10.2 (mm)
